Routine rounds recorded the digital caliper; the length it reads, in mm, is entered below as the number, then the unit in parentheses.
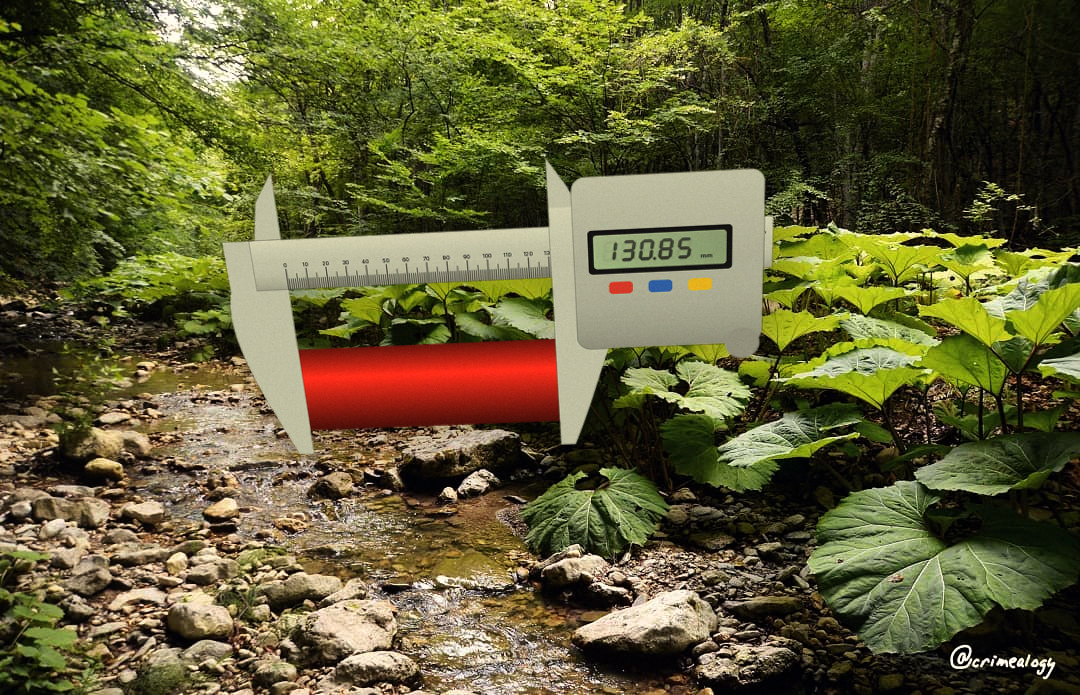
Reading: 130.85 (mm)
